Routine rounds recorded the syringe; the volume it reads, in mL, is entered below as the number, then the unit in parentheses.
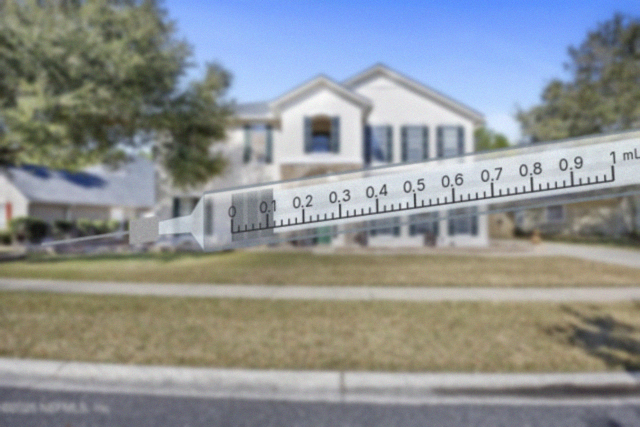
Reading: 0 (mL)
